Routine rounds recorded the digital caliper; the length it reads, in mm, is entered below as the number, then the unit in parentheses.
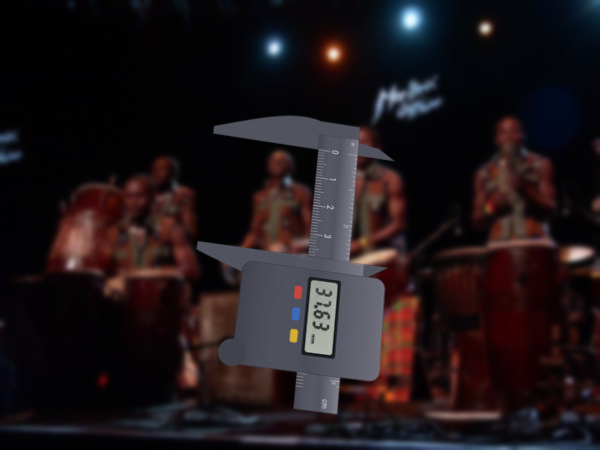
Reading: 37.63 (mm)
